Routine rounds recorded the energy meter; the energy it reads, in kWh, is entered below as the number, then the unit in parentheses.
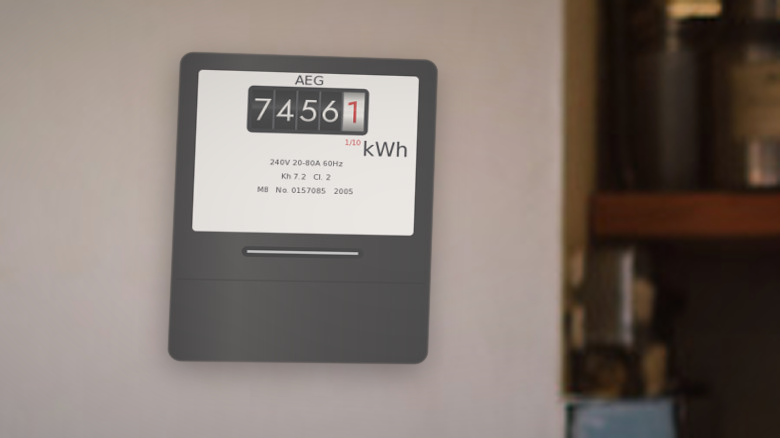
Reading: 7456.1 (kWh)
